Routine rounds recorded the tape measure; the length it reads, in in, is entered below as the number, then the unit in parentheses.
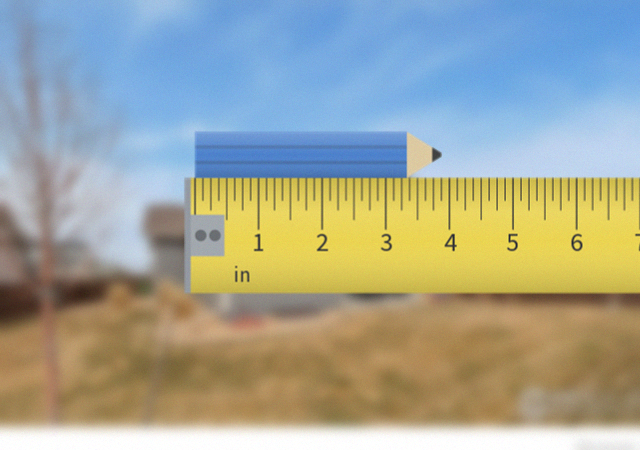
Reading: 3.875 (in)
